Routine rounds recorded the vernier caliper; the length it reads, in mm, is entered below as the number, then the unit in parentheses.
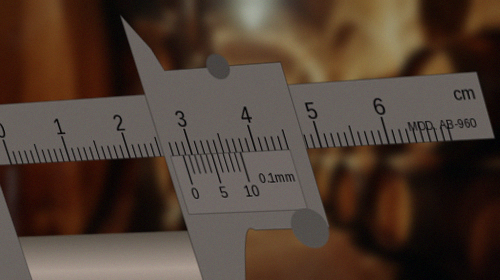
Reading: 28.6 (mm)
